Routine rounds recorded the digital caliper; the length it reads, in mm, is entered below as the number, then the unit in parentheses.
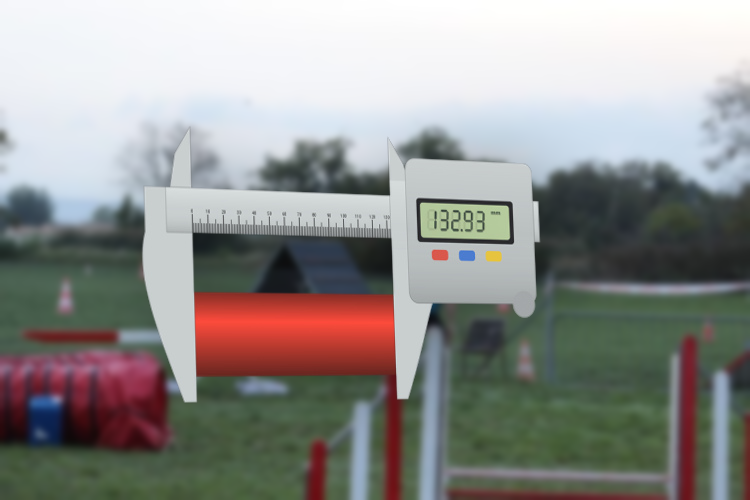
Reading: 132.93 (mm)
